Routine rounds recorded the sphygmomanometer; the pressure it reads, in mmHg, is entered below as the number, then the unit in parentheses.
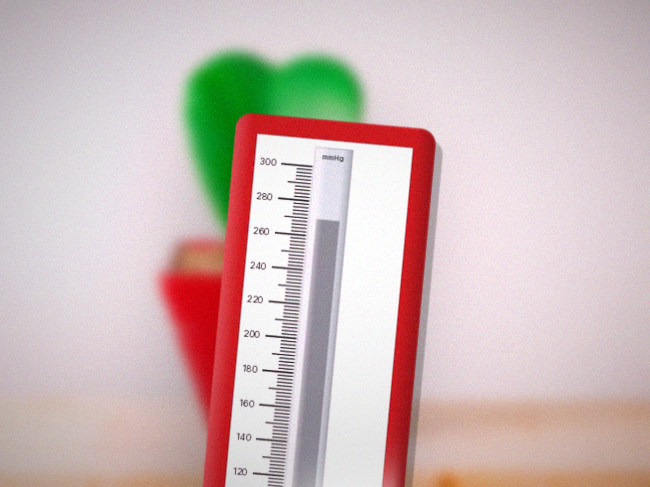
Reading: 270 (mmHg)
